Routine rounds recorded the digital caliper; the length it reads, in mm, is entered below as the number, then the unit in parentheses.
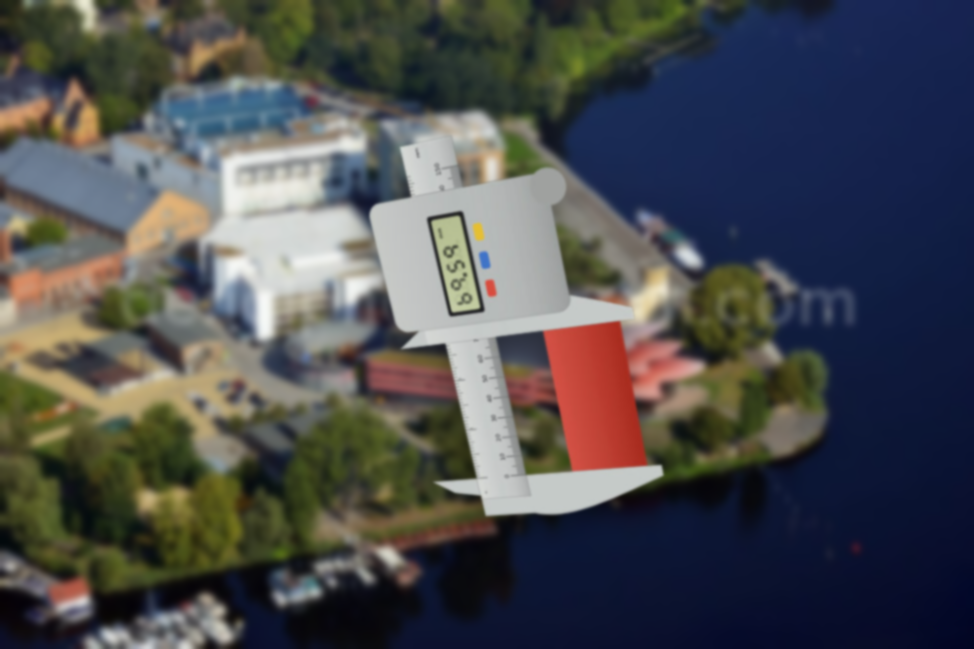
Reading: 69.59 (mm)
